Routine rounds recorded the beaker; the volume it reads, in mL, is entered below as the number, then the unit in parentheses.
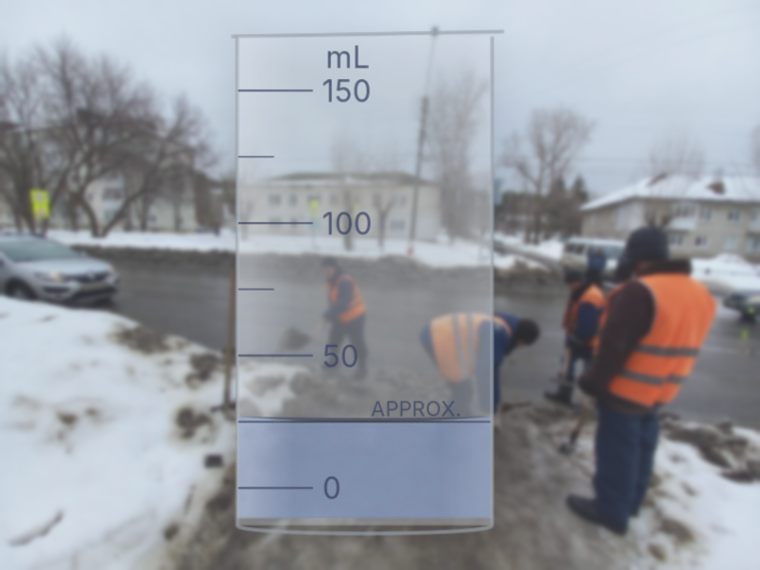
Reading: 25 (mL)
